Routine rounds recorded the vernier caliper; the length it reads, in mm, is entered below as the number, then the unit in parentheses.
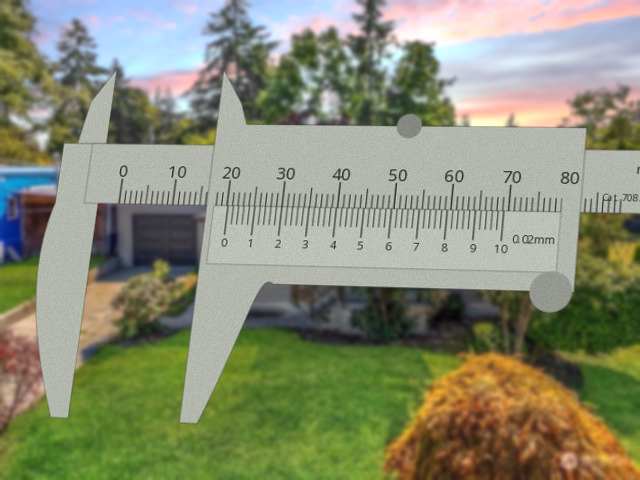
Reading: 20.2 (mm)
